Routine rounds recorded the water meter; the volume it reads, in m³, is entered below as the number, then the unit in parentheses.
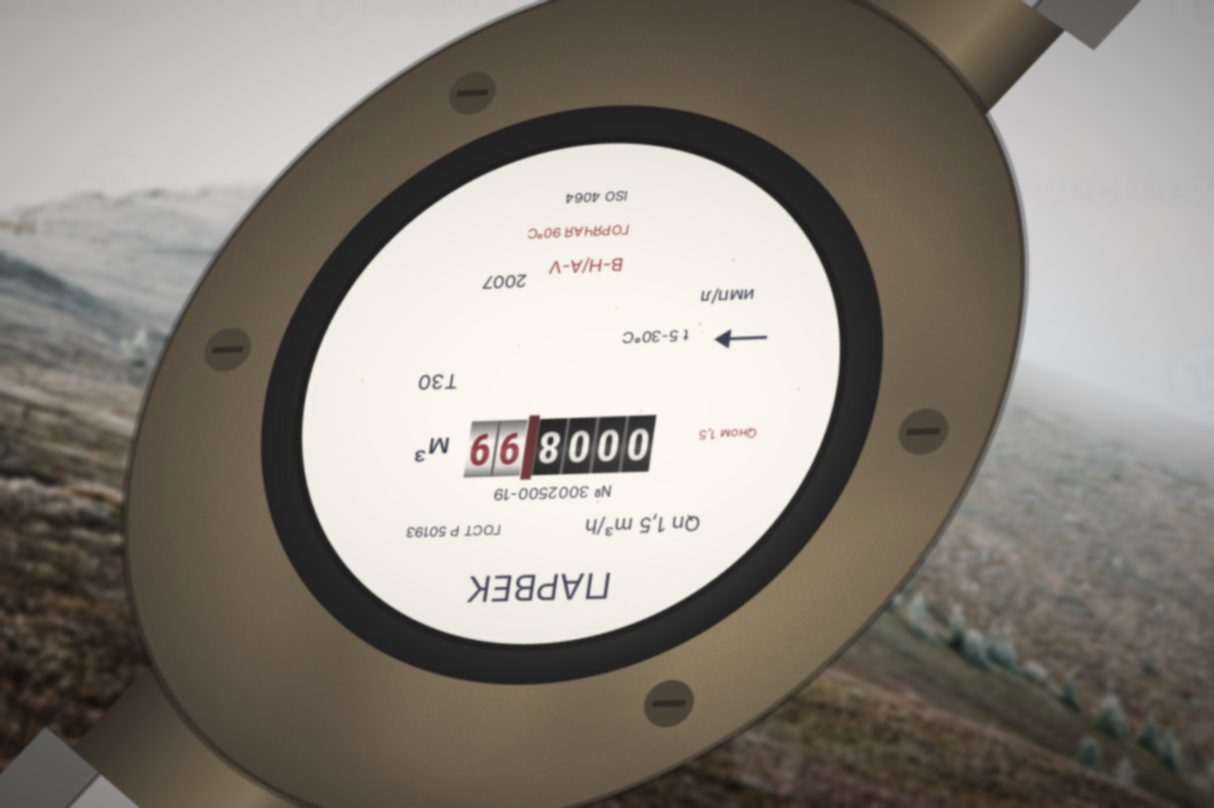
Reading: 8.99 (m³)
